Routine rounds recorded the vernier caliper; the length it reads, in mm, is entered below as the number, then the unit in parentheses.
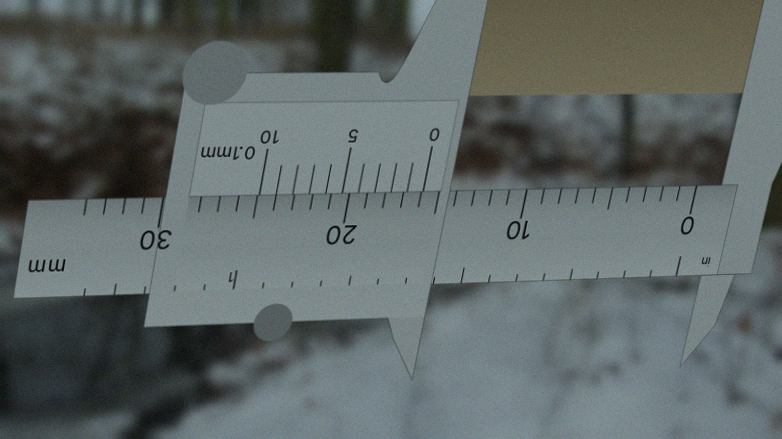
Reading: 15.9 (mm)
